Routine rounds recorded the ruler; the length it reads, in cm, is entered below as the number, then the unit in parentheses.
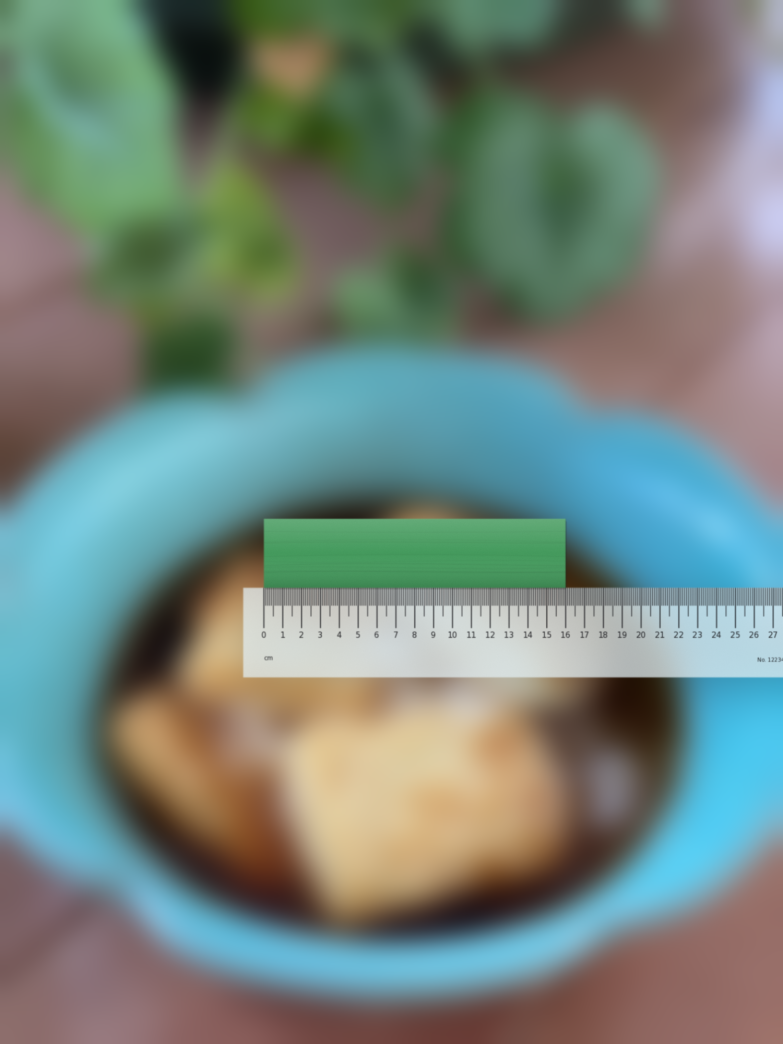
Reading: 16 (cm)
